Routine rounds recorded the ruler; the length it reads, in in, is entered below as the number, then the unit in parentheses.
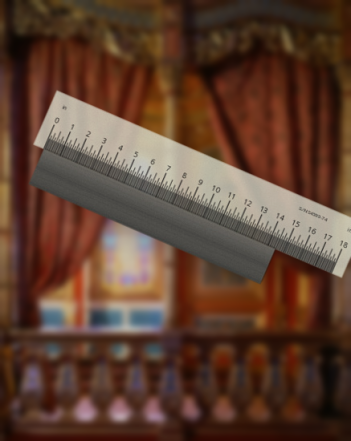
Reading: 14.5 (in)
